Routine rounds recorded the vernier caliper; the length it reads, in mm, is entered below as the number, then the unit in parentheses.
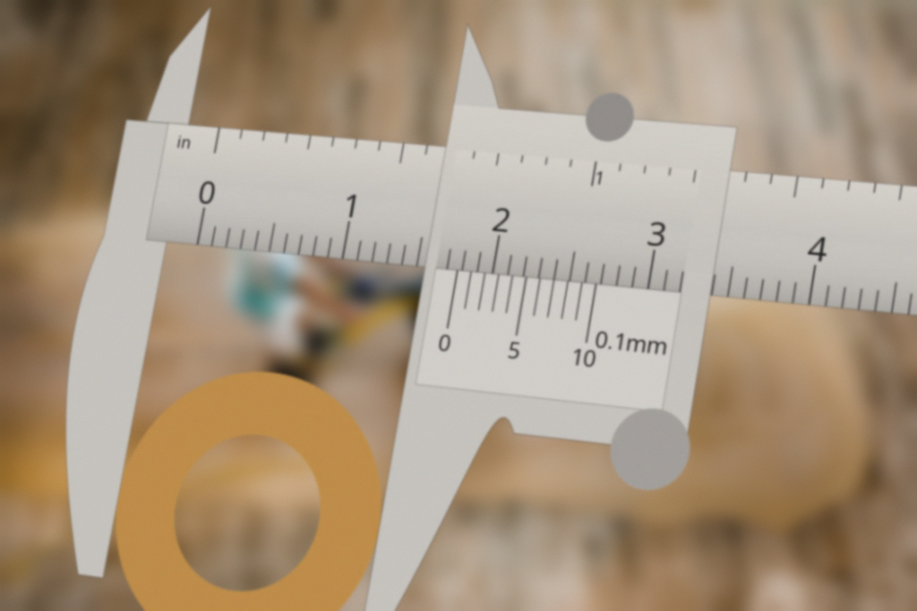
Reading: 17.7 (mm)
